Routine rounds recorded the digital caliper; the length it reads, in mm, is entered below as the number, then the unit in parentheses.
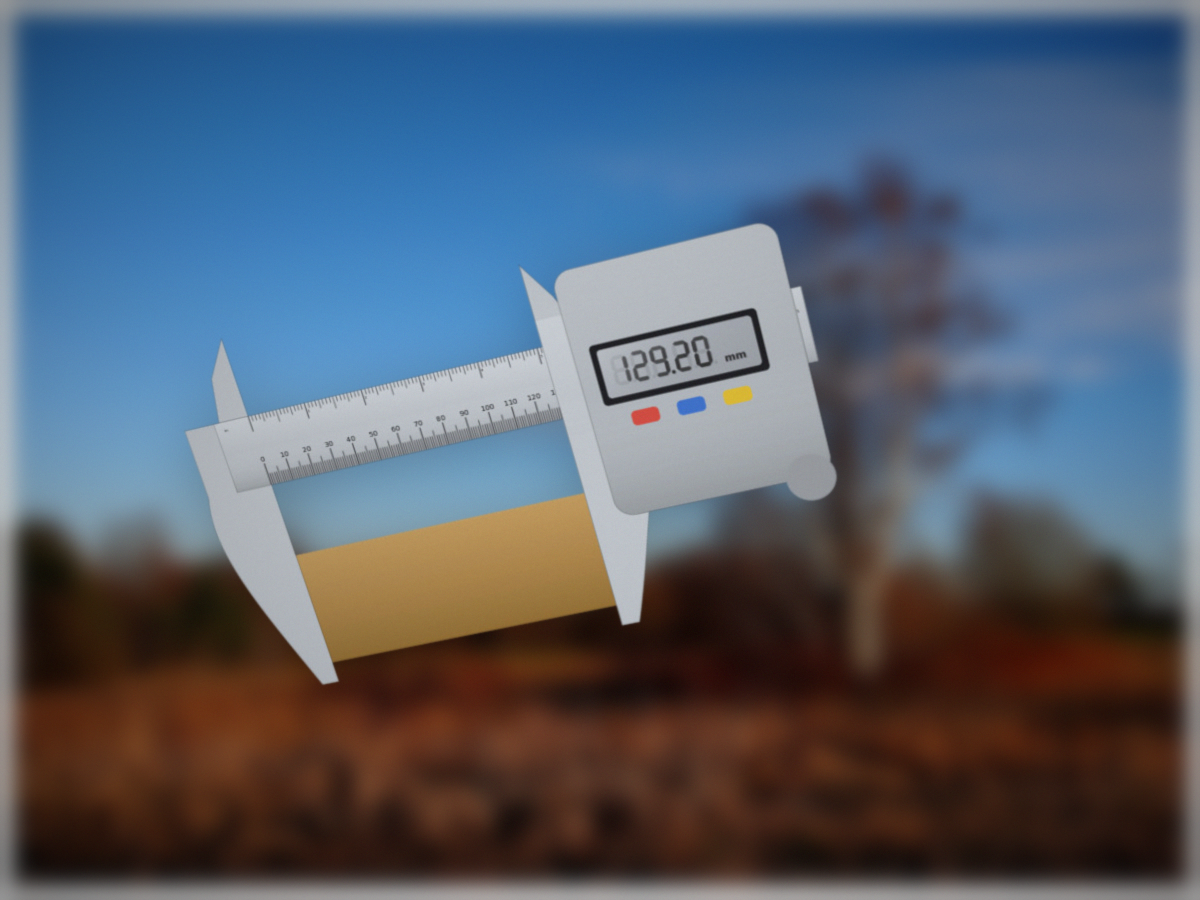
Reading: 129.20 (mm)
